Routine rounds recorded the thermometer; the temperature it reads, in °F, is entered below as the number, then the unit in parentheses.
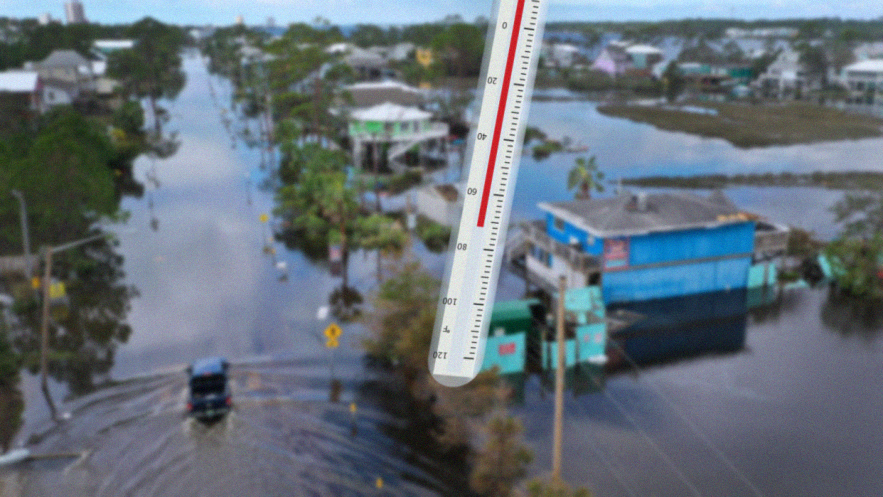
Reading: 72 (°F)
